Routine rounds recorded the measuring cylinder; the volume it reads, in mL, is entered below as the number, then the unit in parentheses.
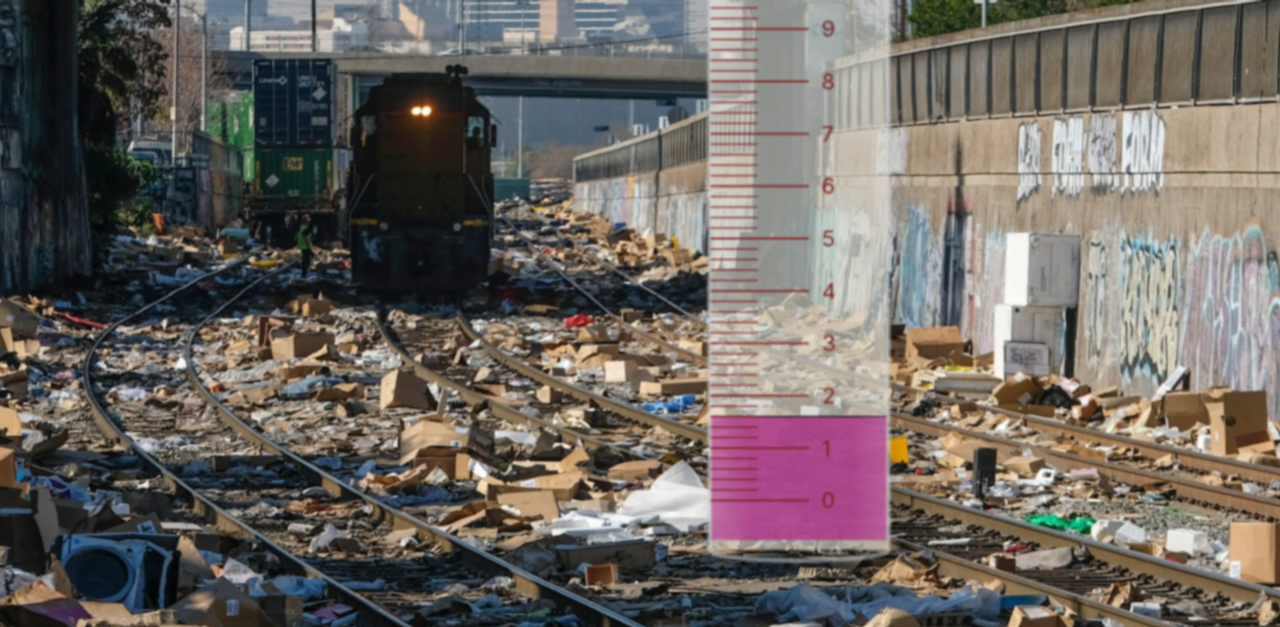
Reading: 1.6 (mL)
